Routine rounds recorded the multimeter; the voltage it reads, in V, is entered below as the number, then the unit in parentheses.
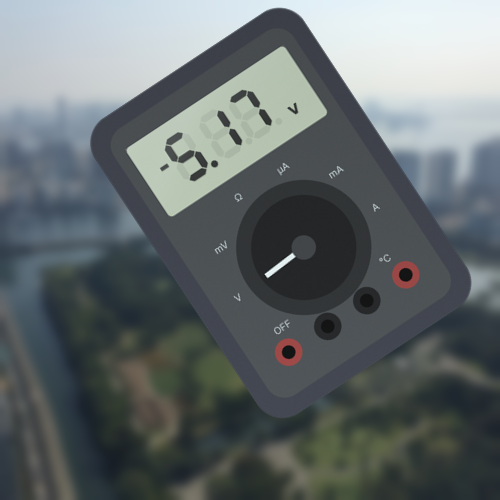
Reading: -5.17 (V)
